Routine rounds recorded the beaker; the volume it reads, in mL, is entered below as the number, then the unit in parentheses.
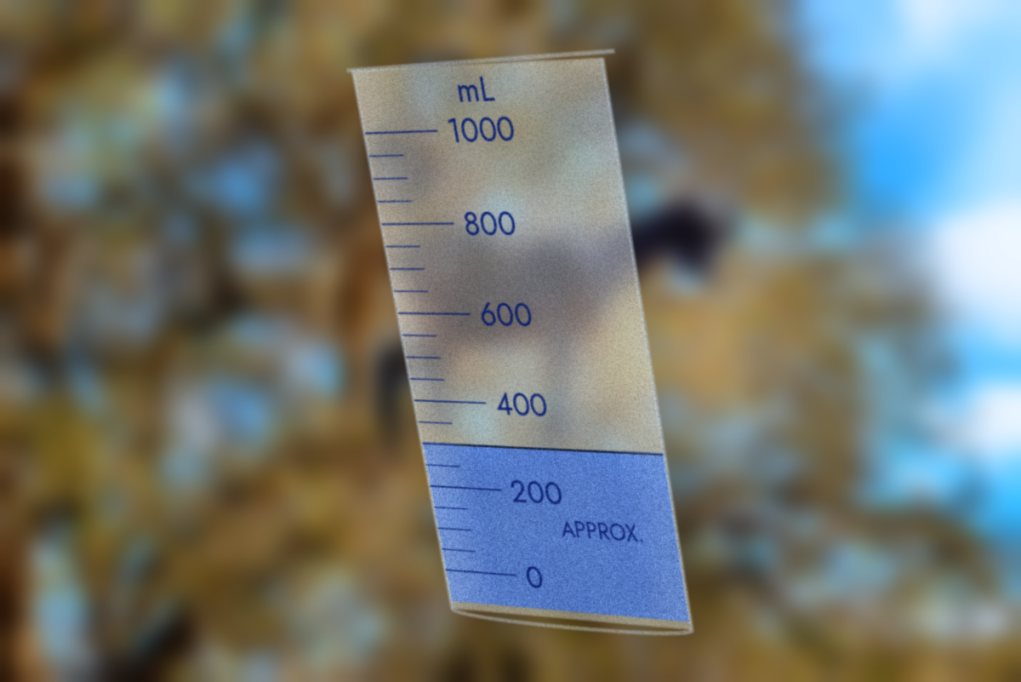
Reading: 300 (mL)
